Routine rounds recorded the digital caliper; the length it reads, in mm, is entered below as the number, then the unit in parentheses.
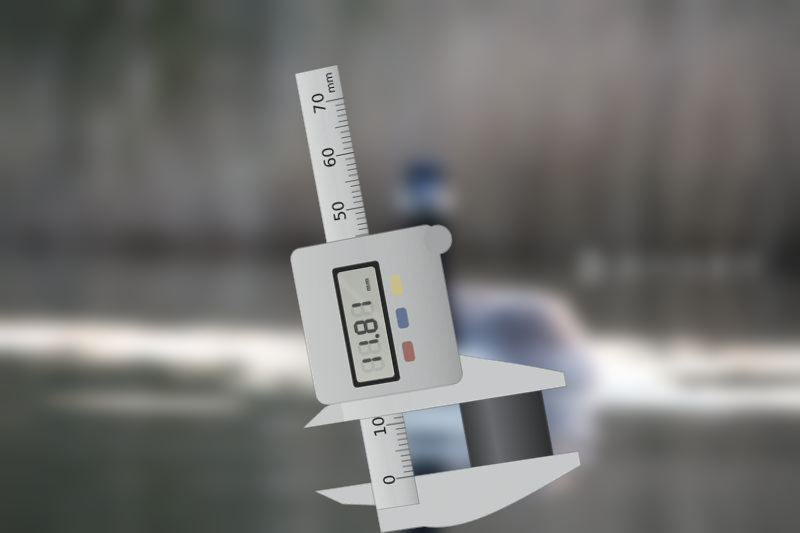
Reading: 11.81 (mm)
